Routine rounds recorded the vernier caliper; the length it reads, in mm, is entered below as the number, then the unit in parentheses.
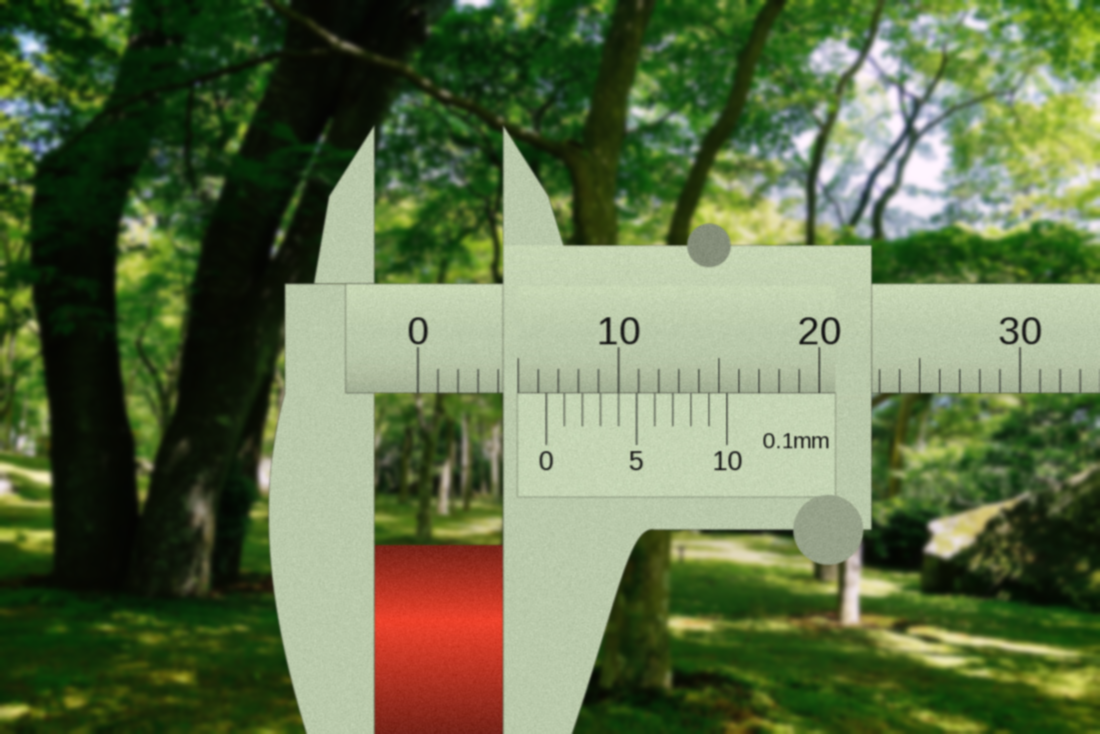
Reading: 6.4 (mm)
